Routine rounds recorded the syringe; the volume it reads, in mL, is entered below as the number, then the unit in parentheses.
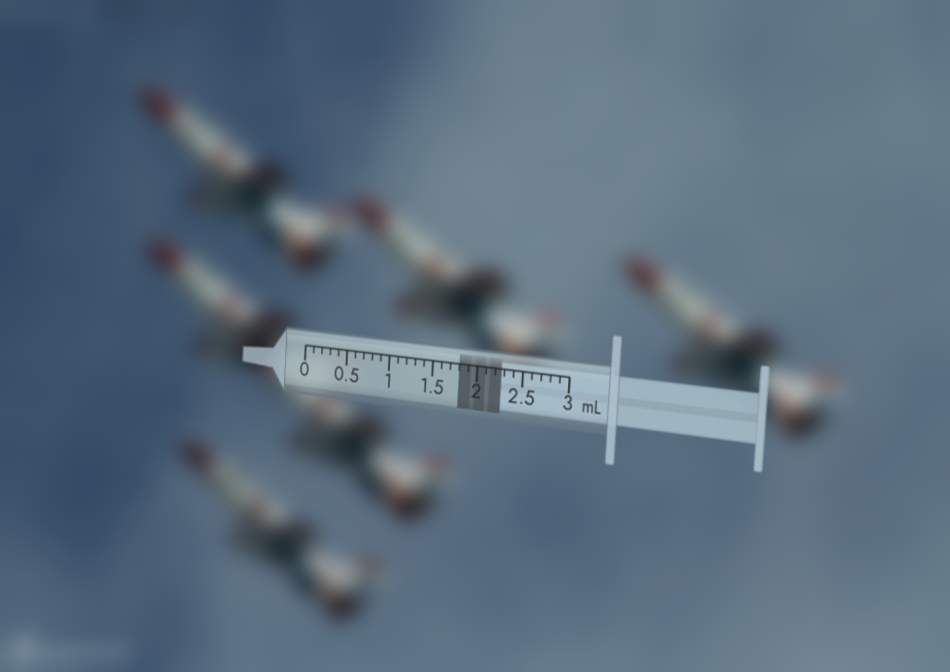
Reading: 1.8 (mL)
